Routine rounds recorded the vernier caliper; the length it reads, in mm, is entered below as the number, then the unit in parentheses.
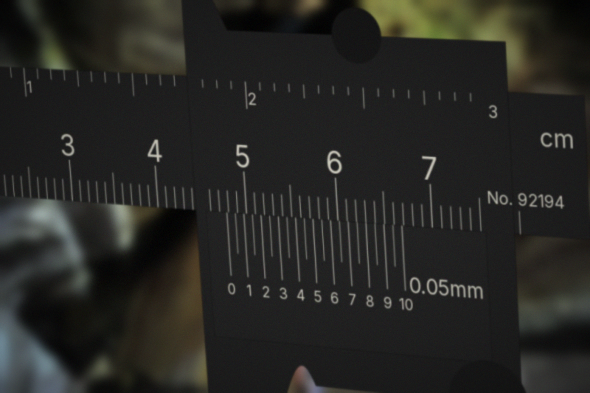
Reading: 47.8 (mm)
